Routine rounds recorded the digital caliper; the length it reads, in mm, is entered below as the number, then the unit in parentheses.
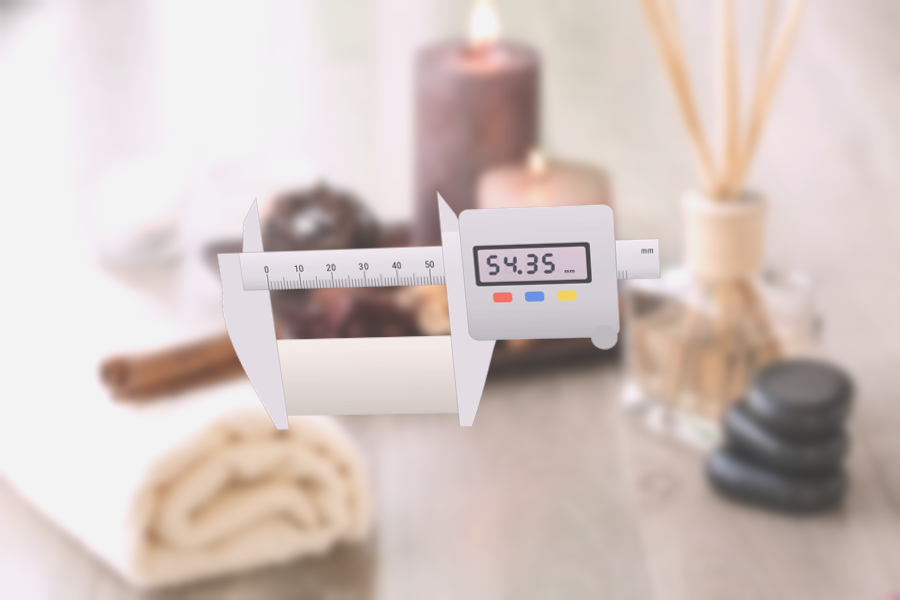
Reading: 54.35 (mm)
